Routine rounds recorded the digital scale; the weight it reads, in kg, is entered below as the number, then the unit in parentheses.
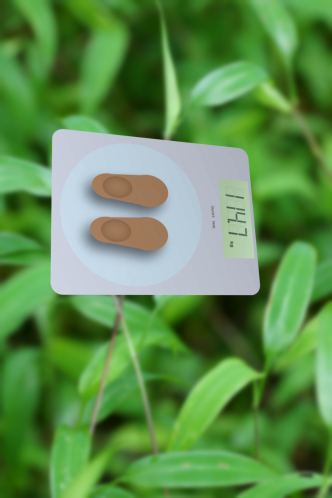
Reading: 114.7 (kg)
